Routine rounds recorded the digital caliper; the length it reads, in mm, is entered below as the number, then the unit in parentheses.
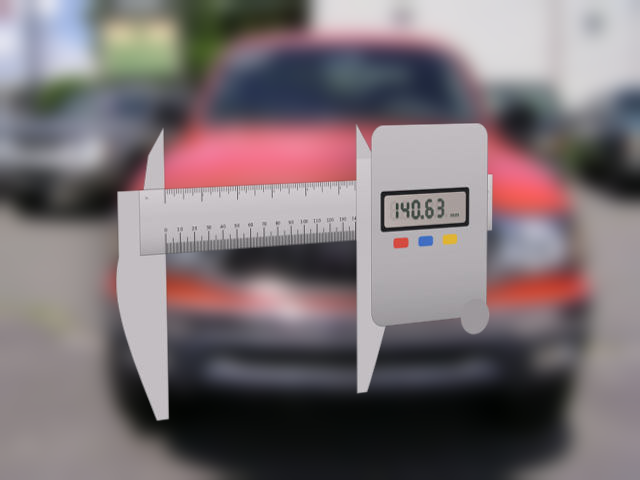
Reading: 140.63 (mm)
